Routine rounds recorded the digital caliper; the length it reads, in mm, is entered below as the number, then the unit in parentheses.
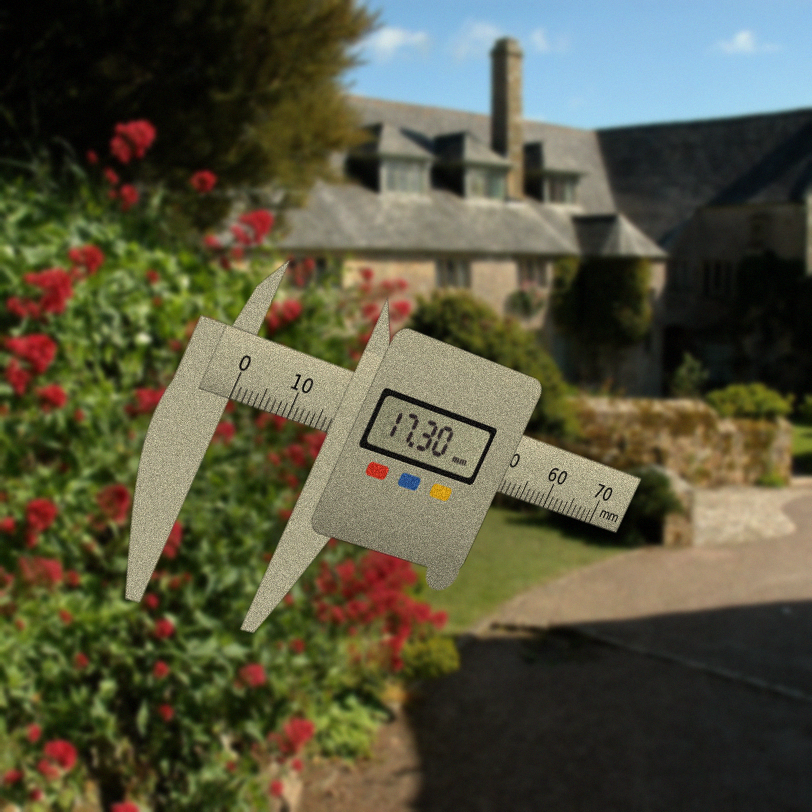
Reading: 17.30 (mm)
